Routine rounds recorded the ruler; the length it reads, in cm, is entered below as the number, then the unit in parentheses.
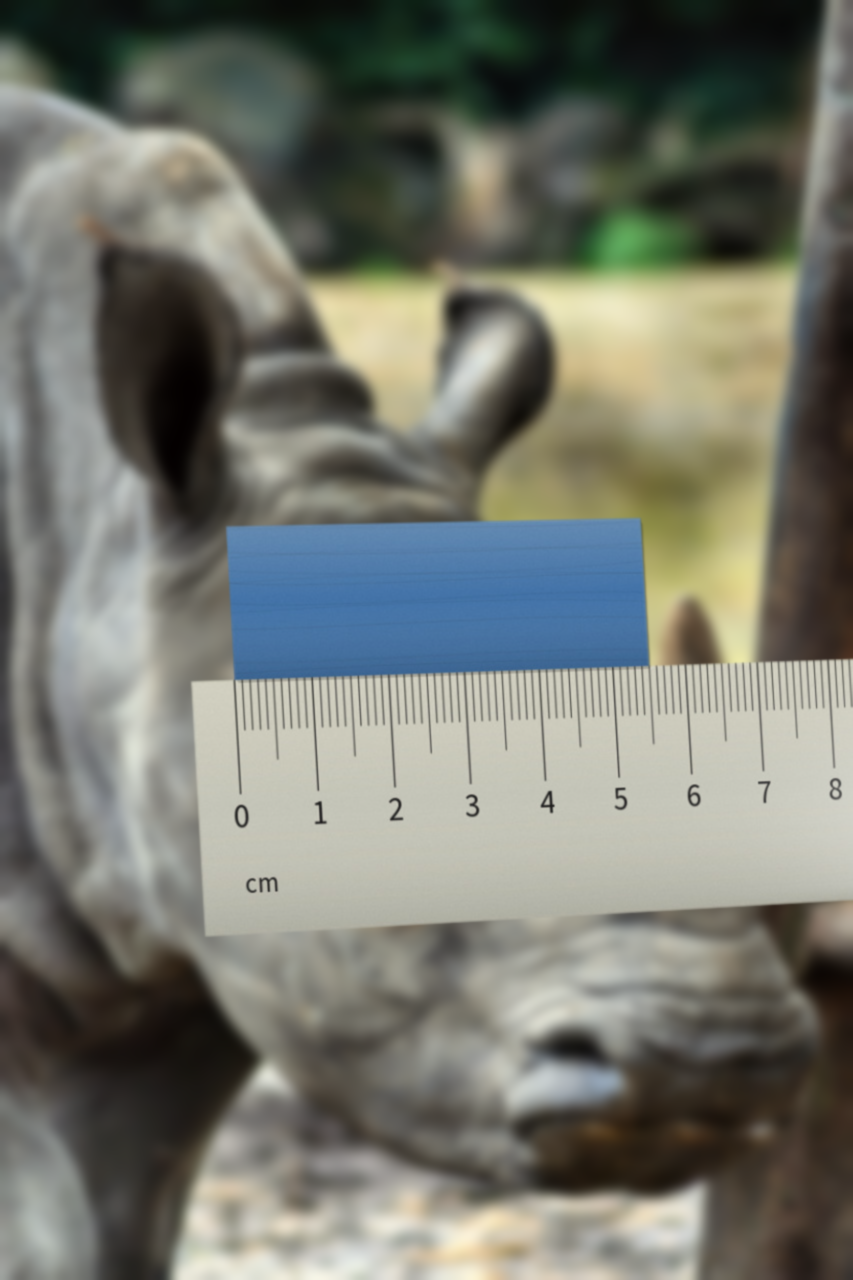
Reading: 5.5 (cm)
